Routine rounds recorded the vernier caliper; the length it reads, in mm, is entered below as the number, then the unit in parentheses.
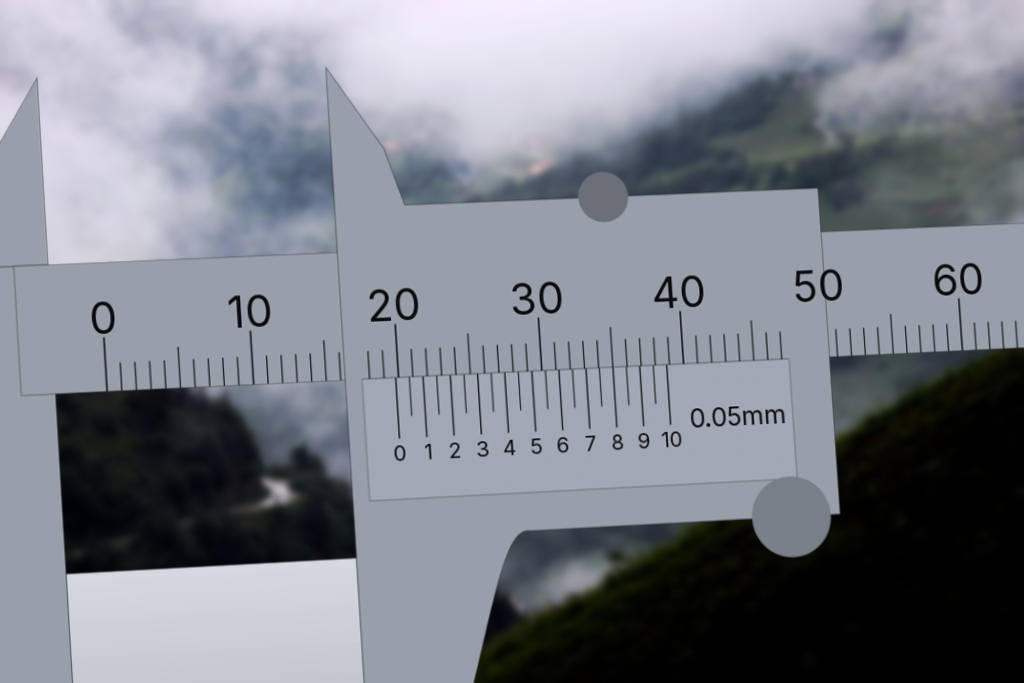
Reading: 19.8 (mm)
